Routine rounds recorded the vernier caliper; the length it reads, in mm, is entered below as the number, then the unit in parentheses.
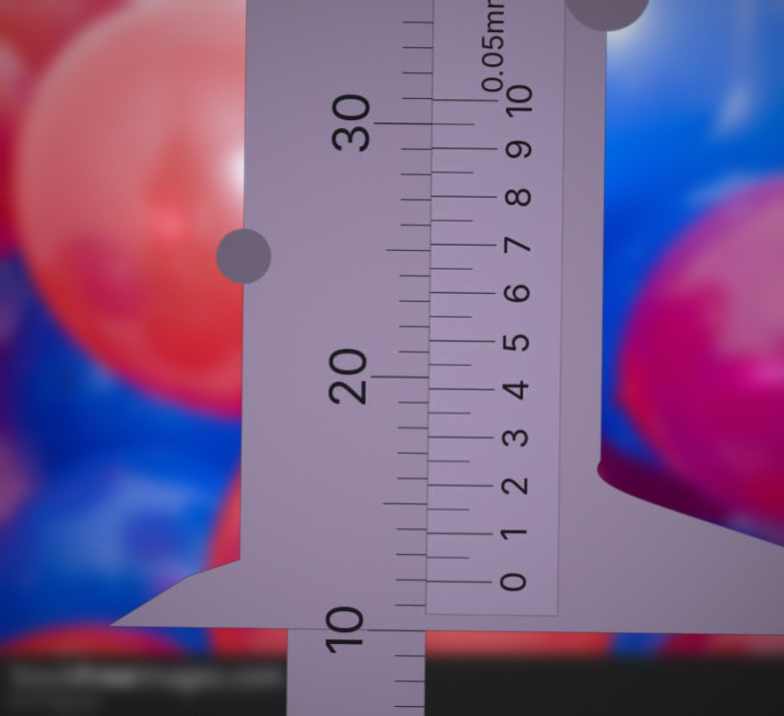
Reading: 11.95 (mm)
